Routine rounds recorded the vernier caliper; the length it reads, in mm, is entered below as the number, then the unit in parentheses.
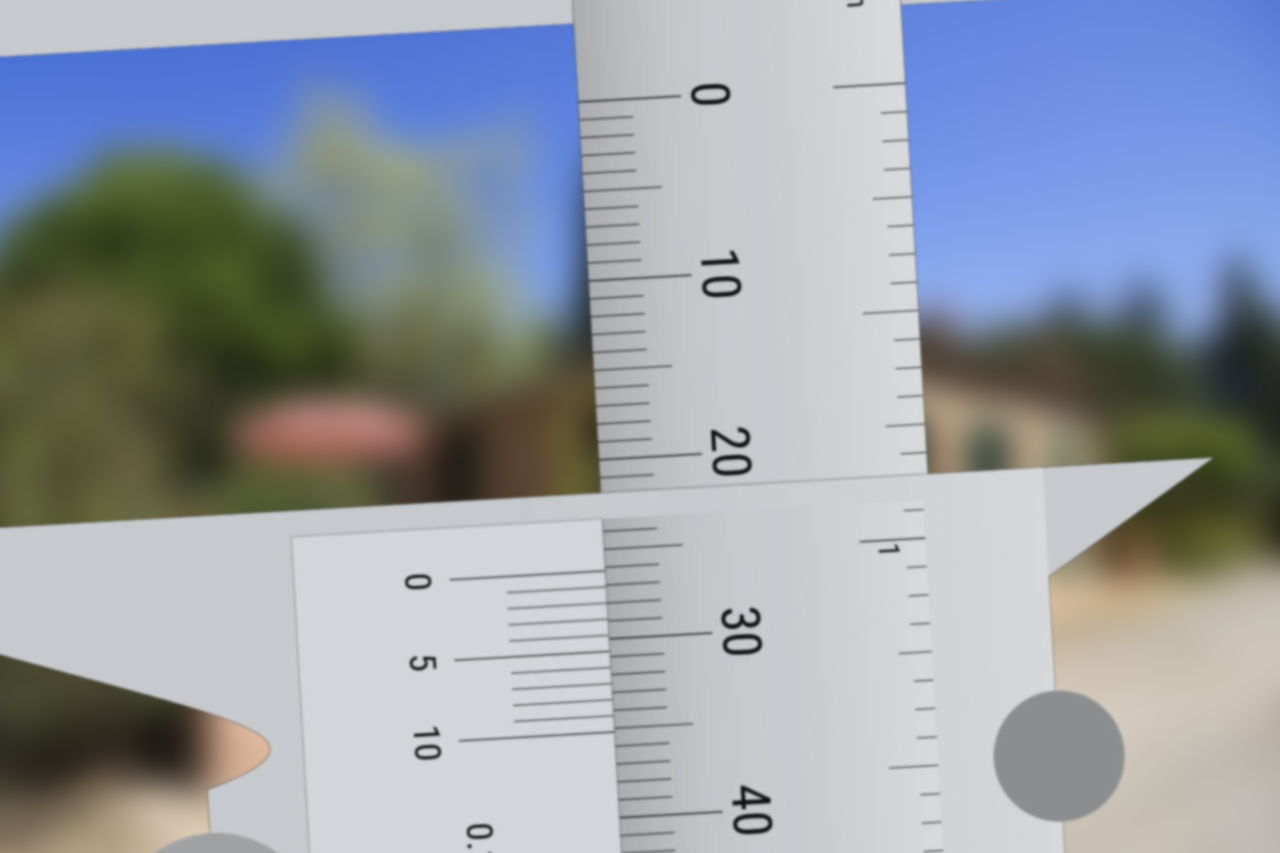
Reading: 26.2 (mm)
